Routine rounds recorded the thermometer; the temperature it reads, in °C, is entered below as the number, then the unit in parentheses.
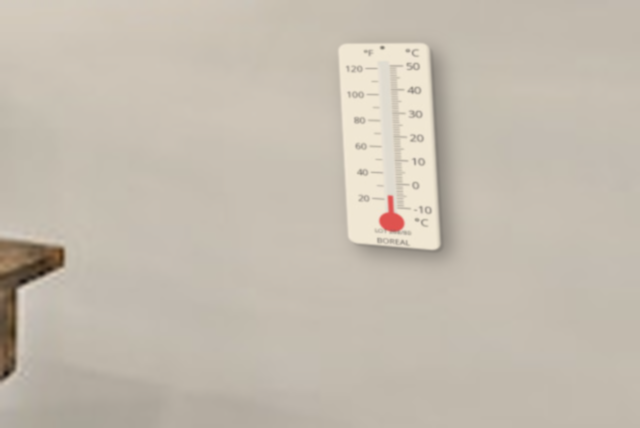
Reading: -5 (°C)
